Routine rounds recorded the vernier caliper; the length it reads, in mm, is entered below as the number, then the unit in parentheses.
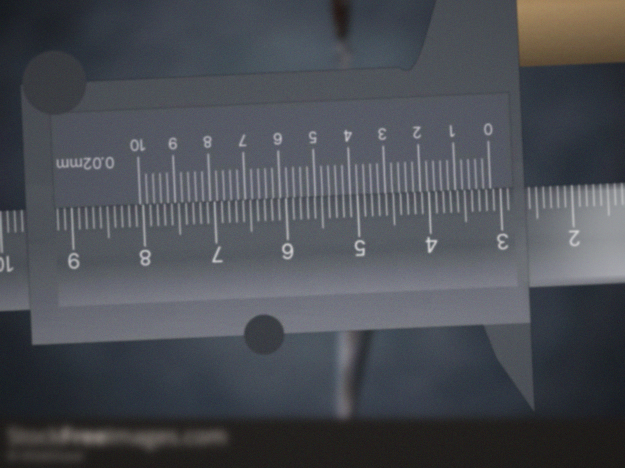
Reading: 31.4 (mm)
